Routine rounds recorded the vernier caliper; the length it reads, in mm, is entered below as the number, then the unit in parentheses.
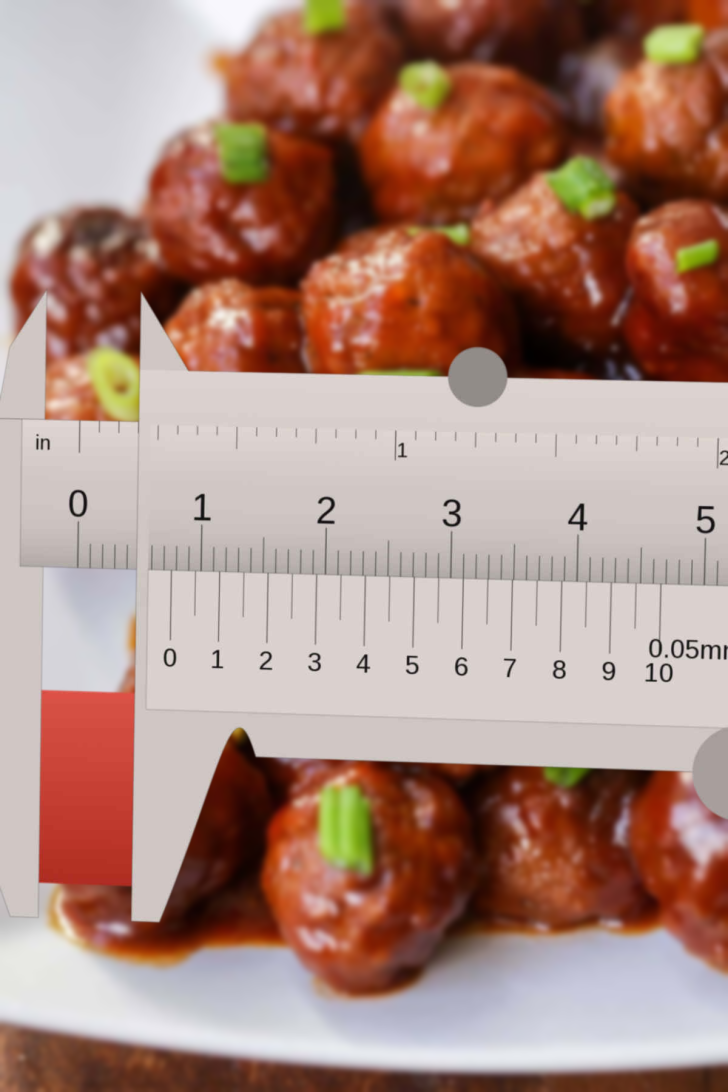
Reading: 7.6 (mm)
